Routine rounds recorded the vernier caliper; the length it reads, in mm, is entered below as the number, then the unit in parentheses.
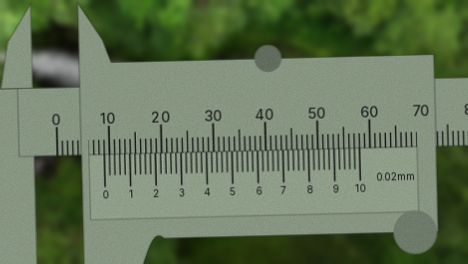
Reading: 9.0 (mm)
